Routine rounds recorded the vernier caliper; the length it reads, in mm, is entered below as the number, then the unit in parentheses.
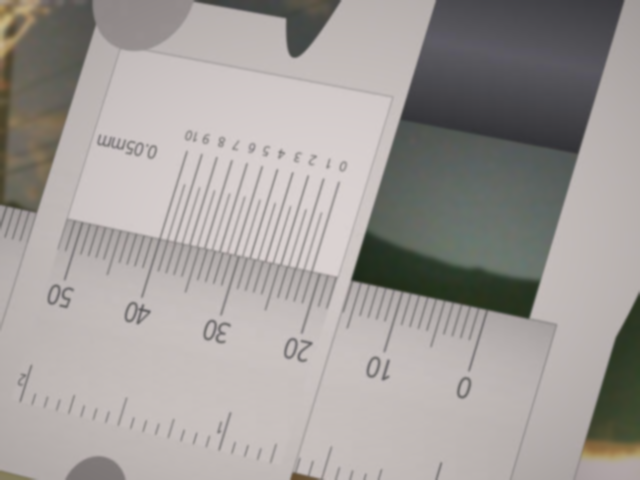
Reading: 21.0 (mm)
